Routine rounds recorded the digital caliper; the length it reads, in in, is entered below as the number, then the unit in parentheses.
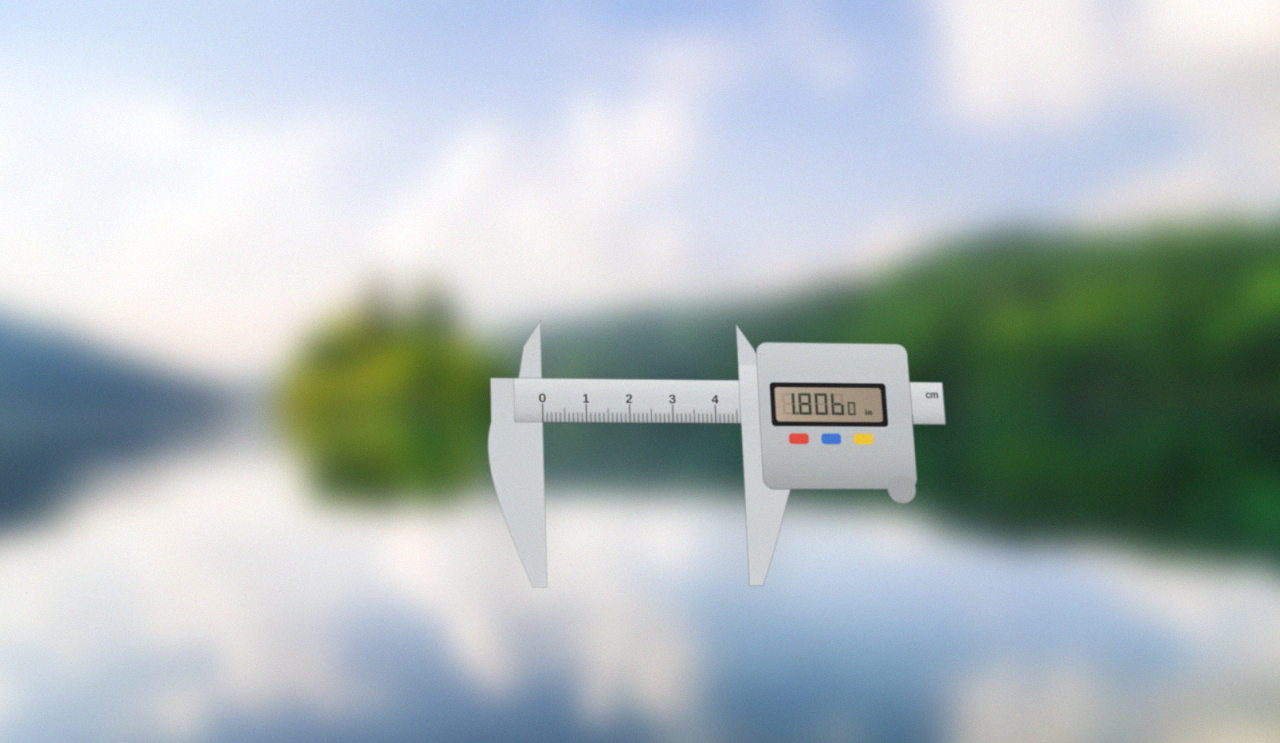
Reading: 1.8060 (in)
